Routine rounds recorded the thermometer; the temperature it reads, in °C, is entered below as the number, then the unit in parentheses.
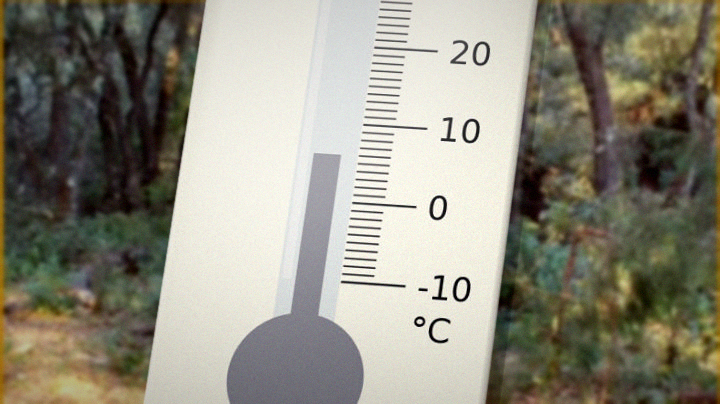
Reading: 6 (°C)
